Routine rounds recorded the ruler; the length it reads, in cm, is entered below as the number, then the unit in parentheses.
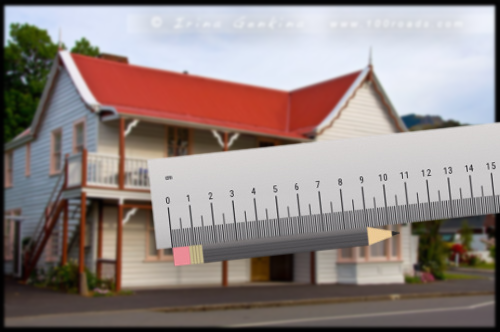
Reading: 10.5 (cm)
